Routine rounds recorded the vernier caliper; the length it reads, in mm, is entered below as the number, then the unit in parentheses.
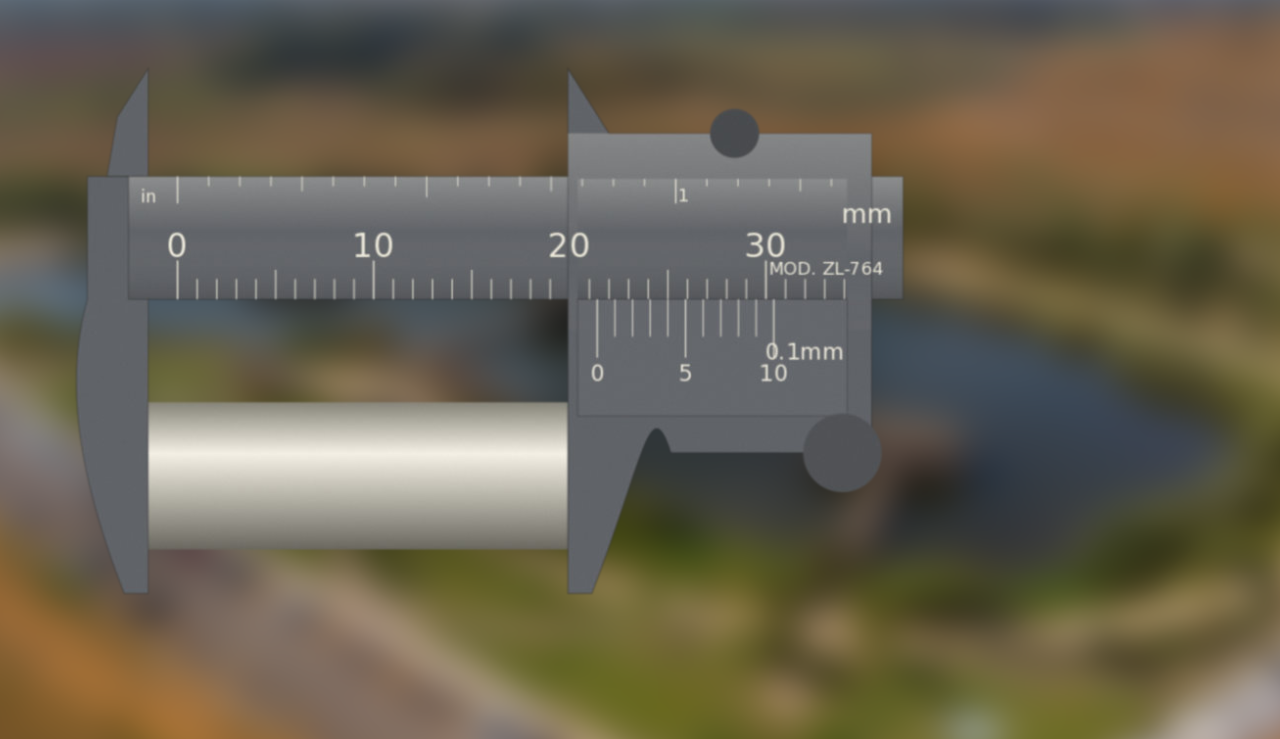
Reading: 21.4 (mm)
